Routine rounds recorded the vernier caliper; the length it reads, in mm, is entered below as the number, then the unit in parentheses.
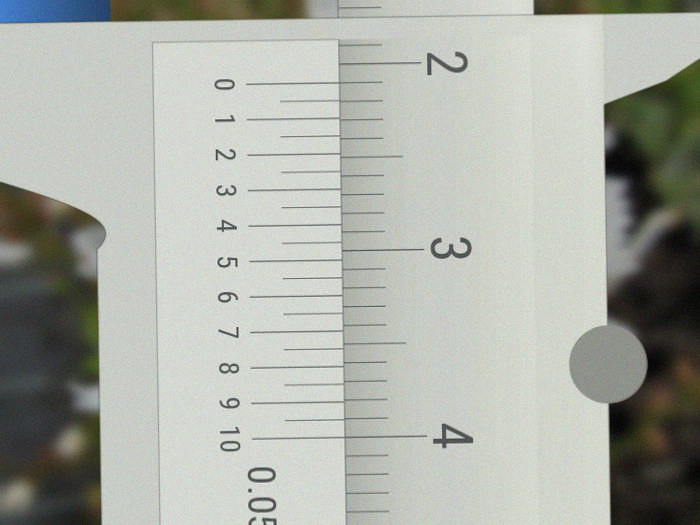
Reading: 21.0 (mm)
